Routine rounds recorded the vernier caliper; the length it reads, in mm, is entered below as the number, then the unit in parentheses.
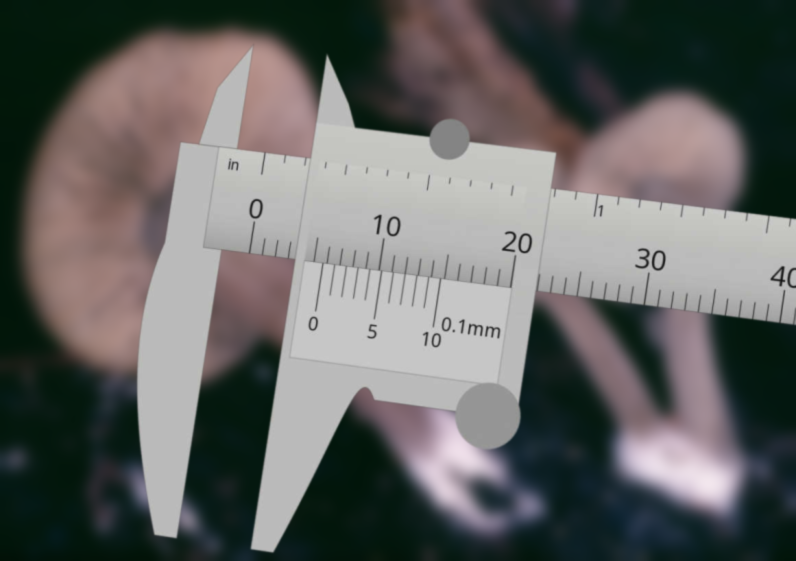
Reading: 5.7 (mm)
